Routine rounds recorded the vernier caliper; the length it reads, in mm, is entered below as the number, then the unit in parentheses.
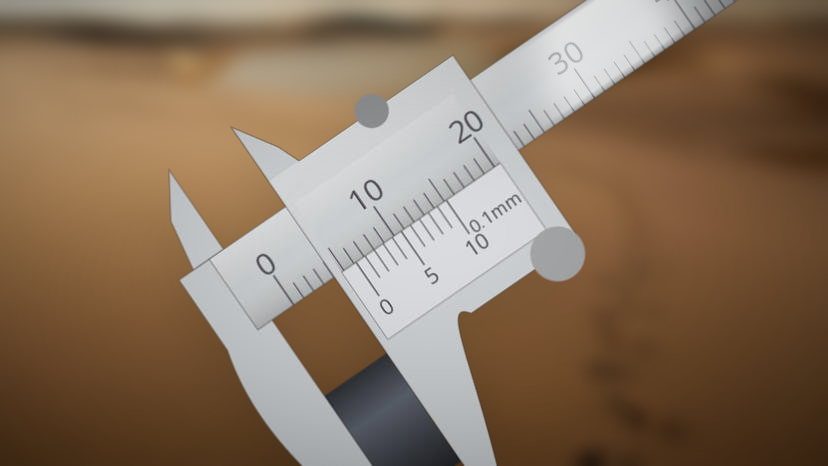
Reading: 6.2 (mm)
